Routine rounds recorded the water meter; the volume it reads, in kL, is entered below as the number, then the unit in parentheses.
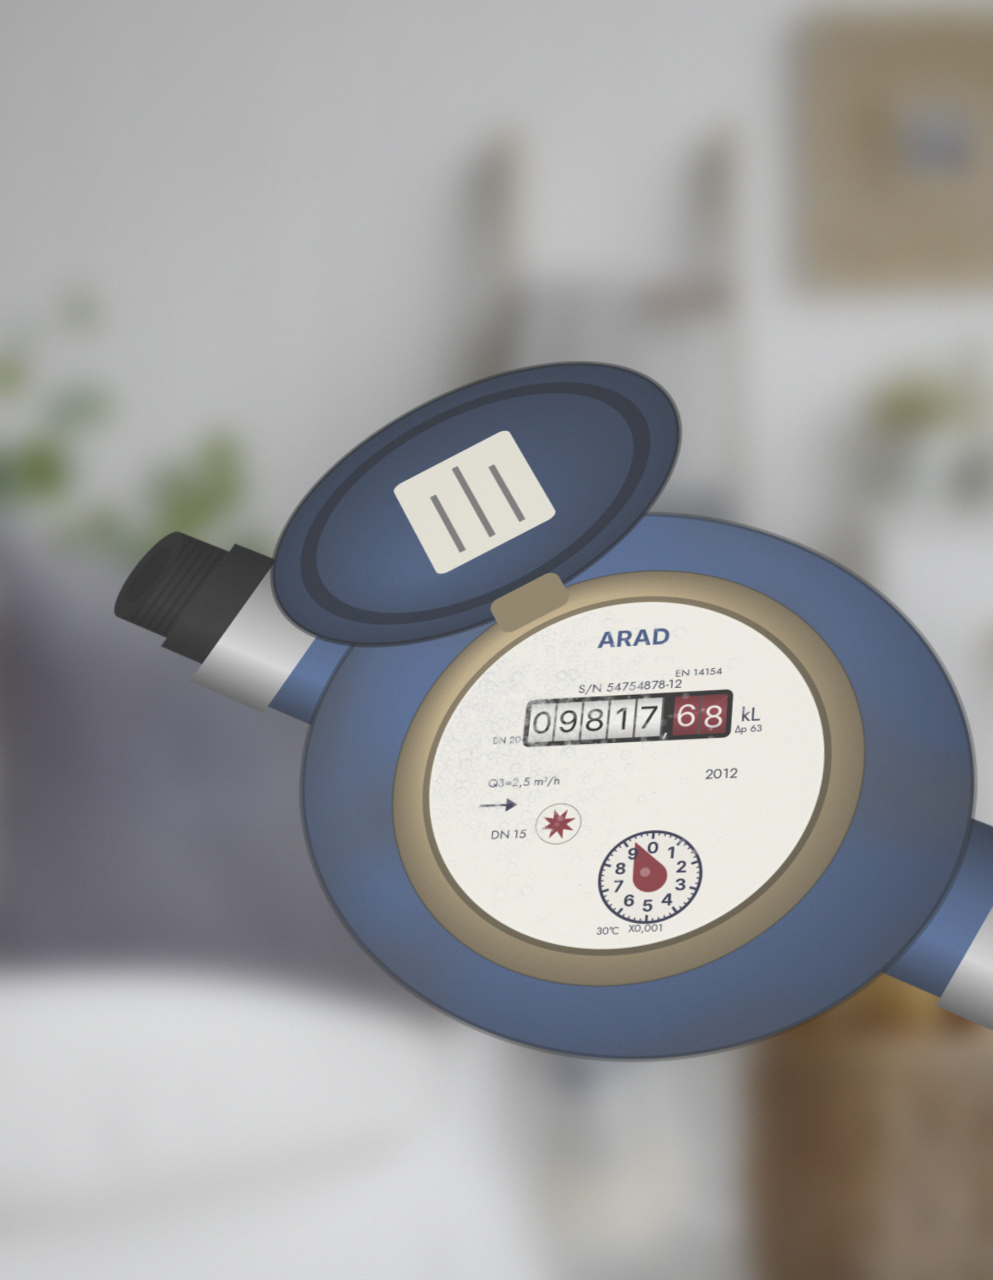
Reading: 9817.679 (kL)
